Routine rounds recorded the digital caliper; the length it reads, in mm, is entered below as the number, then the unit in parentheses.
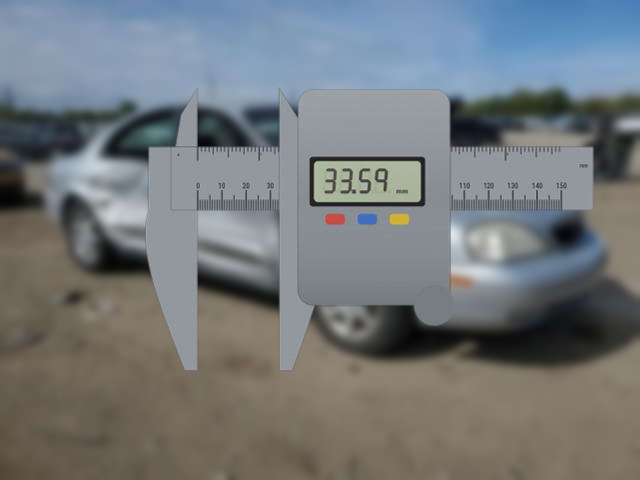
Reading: 33.59 (mm)
